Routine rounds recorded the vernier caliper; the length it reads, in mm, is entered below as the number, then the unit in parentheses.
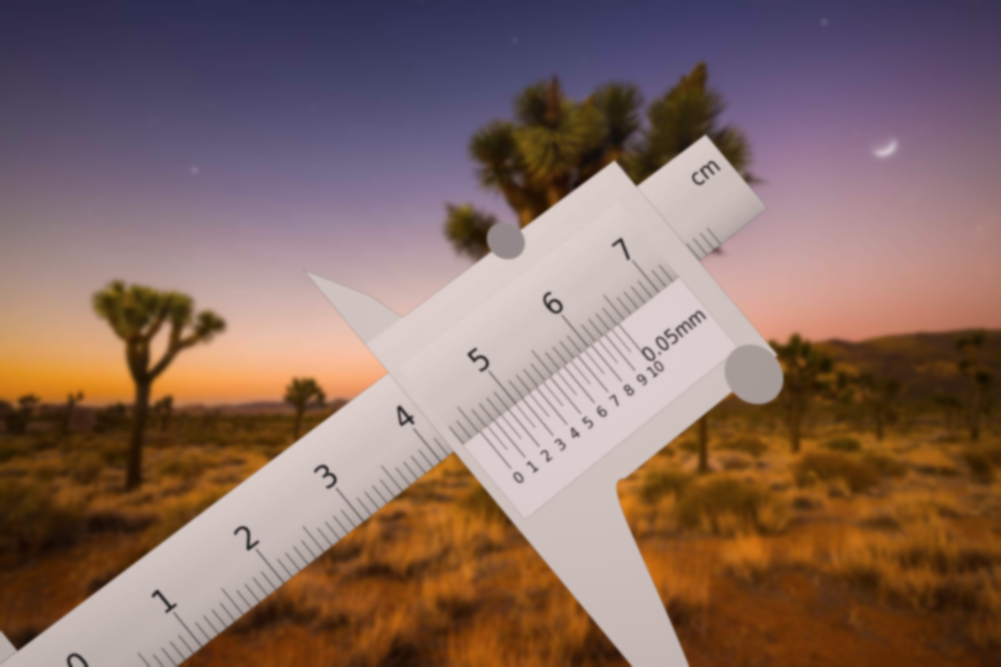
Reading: 45.2 (mm)
